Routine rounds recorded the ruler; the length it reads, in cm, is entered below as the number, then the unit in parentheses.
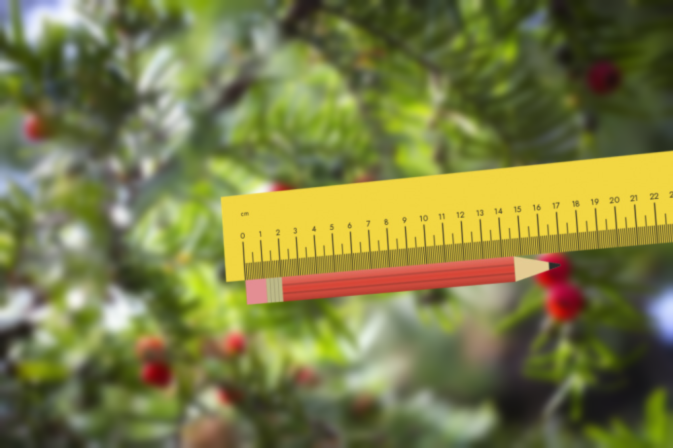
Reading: 17 (cm)
